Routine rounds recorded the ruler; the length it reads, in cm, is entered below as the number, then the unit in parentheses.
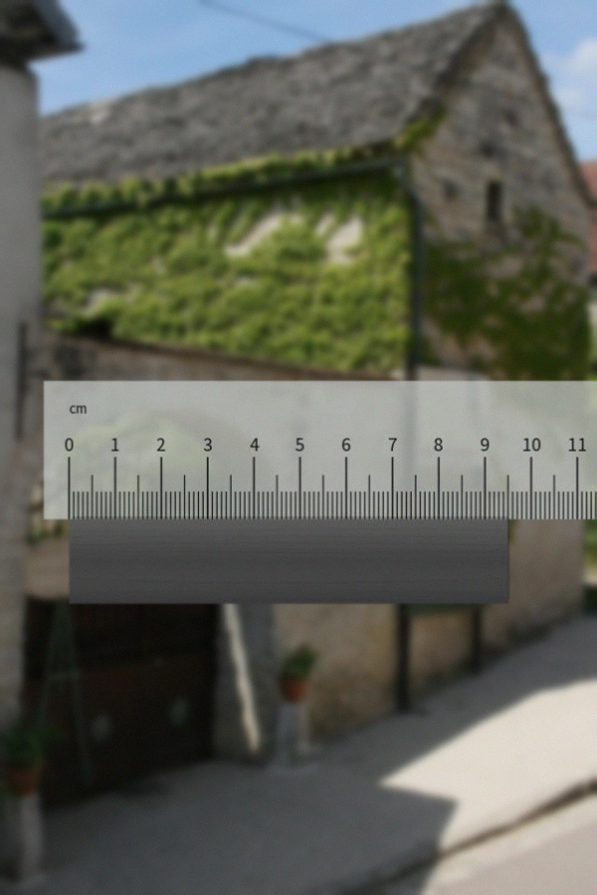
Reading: 9.5 (cm)
